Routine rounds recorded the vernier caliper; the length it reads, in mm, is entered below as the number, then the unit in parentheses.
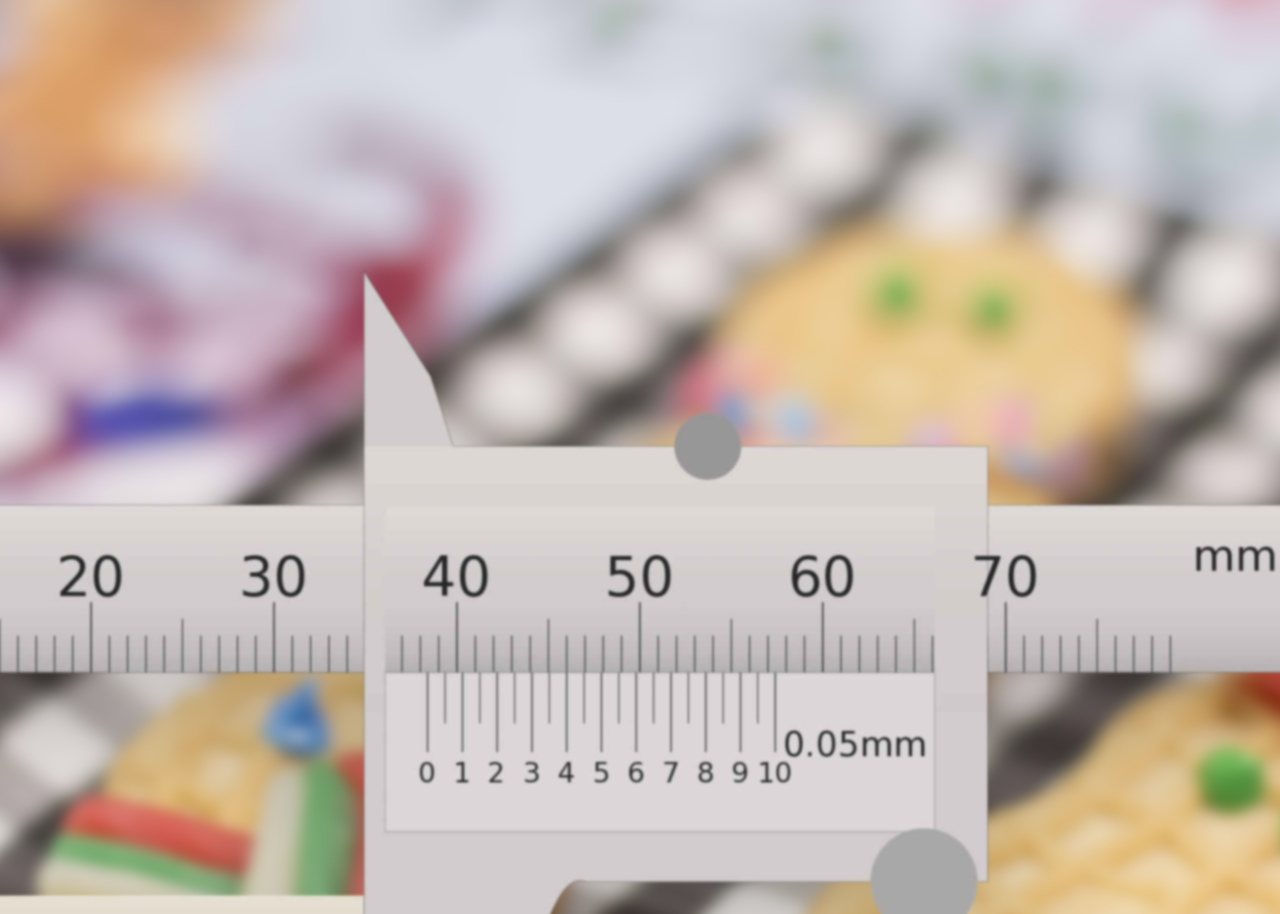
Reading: 38.4 (mm)
